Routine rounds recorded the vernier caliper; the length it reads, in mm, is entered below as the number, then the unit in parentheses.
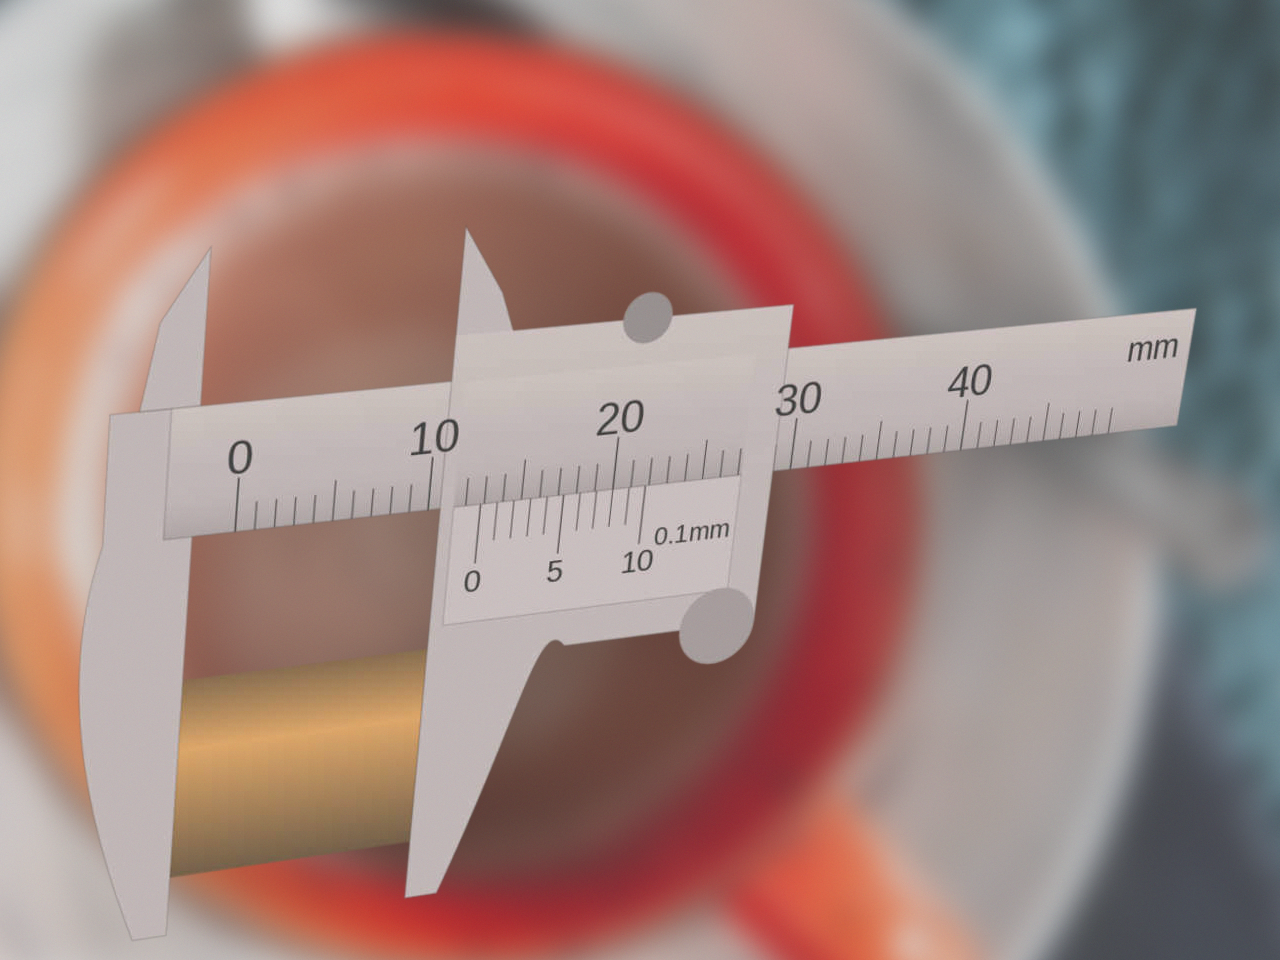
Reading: 12.8 (mm)
